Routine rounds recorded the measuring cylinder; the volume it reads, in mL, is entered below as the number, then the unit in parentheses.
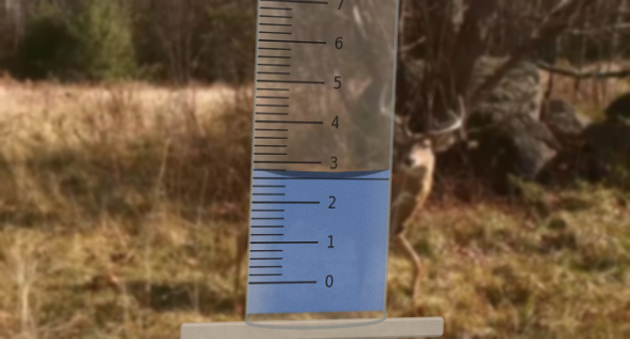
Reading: 2.6 (mL)
